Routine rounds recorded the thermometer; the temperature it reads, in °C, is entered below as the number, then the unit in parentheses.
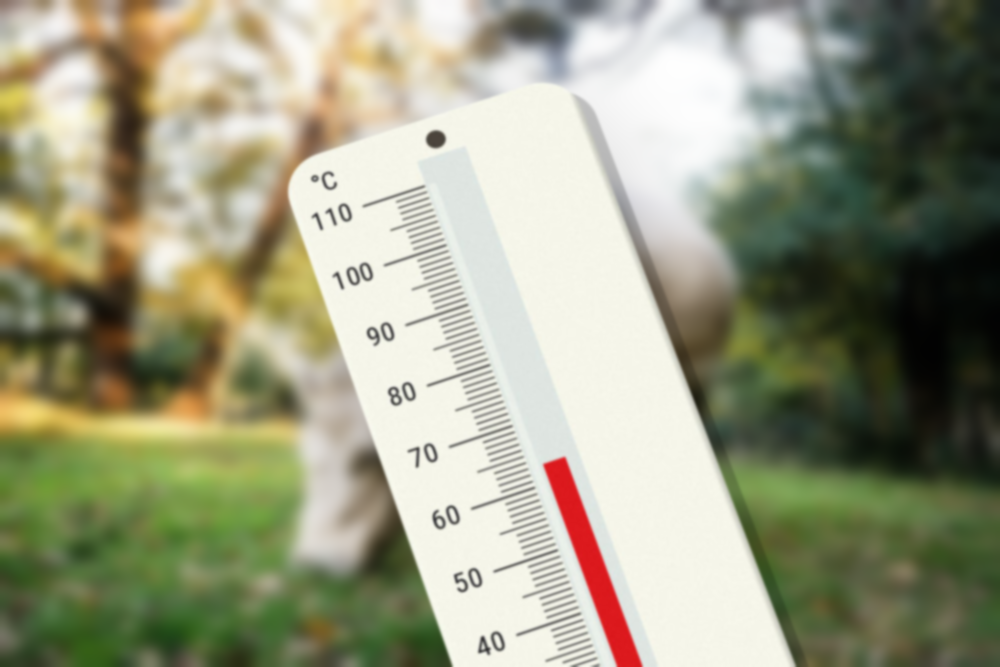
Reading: 63 (°C)
